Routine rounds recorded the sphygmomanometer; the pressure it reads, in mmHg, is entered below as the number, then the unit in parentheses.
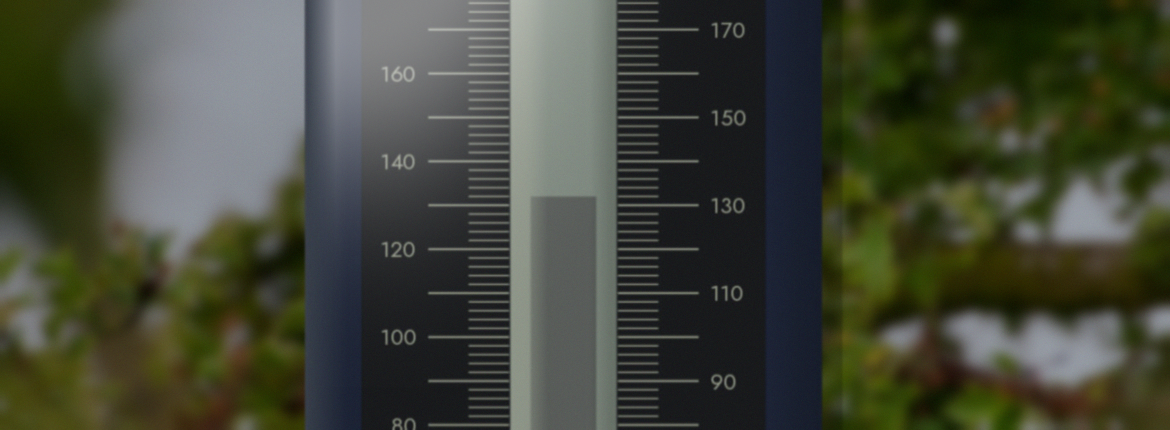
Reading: 132 (mmHg)
